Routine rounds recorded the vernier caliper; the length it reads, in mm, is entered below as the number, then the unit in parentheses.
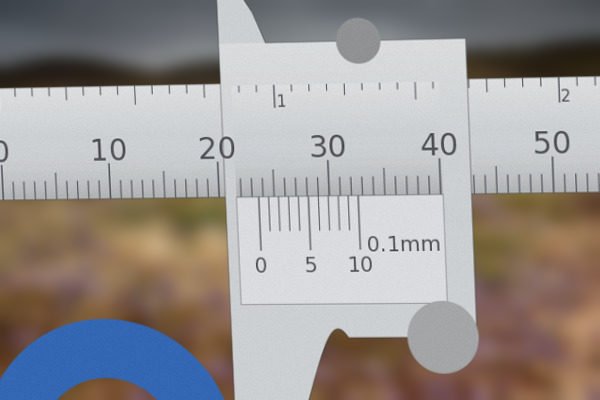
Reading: 23.6 (mm)
